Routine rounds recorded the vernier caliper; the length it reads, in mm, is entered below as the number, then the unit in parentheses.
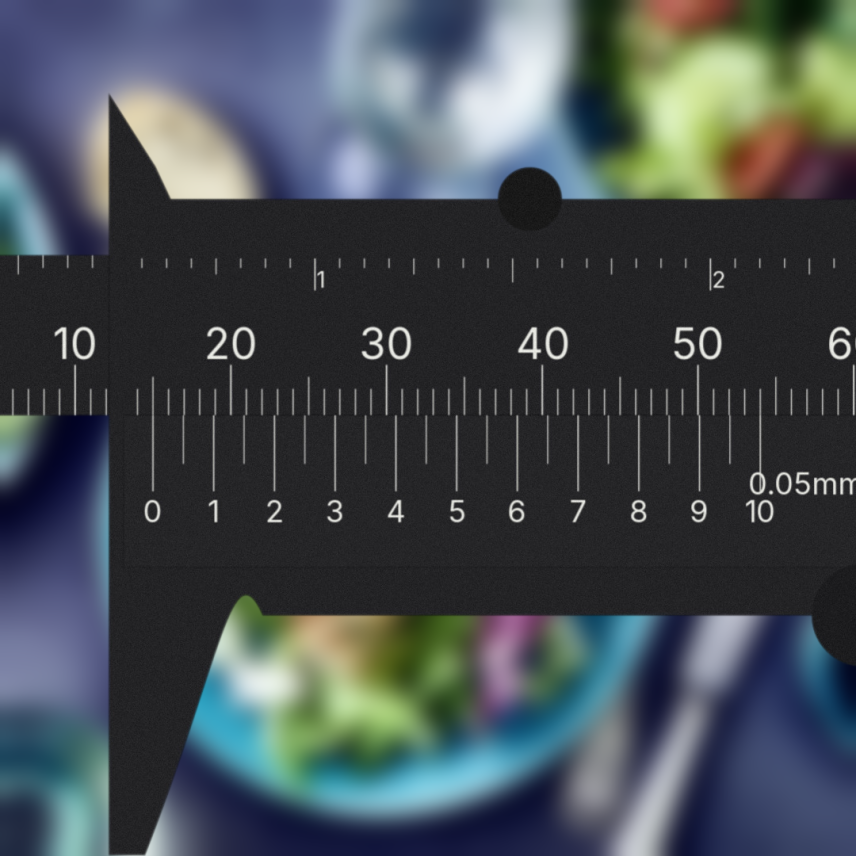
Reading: 15.0 (mm)
